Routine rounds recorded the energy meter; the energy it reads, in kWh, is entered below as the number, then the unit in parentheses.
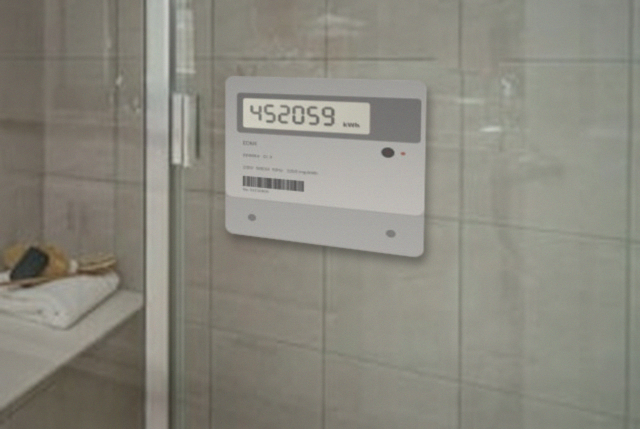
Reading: 452059 (kWh)
